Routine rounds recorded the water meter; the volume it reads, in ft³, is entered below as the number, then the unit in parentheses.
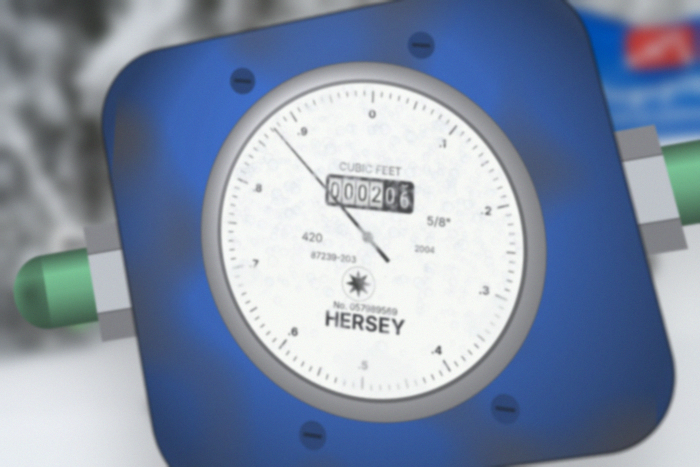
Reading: 205.87 (ft³)
